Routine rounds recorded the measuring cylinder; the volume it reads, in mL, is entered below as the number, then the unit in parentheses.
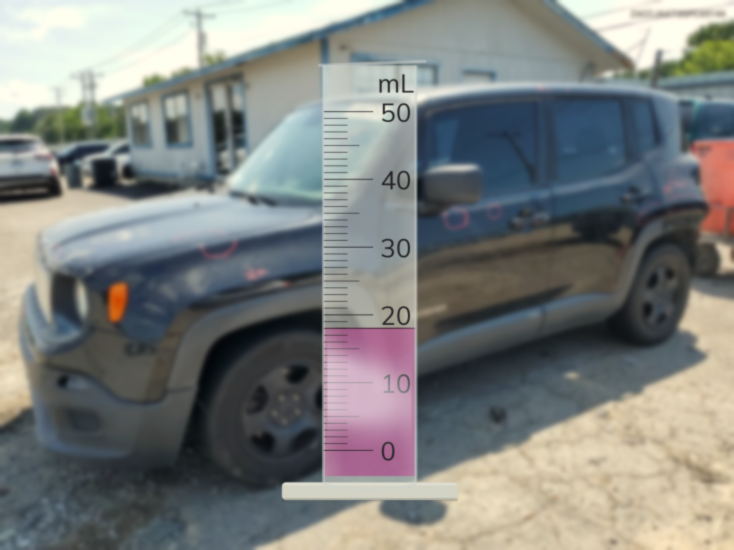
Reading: 18 (mL)
